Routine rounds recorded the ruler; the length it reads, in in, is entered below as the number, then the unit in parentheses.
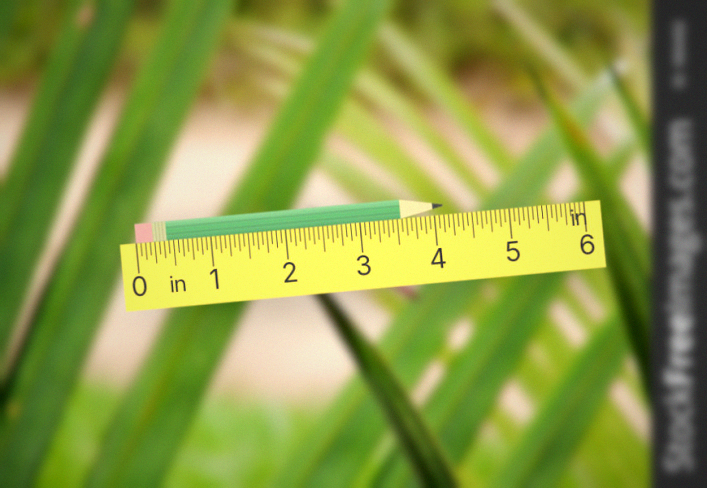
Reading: 4.125 (in)
